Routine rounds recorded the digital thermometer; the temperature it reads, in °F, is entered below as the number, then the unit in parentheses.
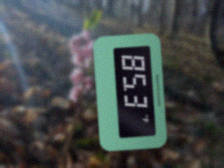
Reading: 85.3 (°F)
